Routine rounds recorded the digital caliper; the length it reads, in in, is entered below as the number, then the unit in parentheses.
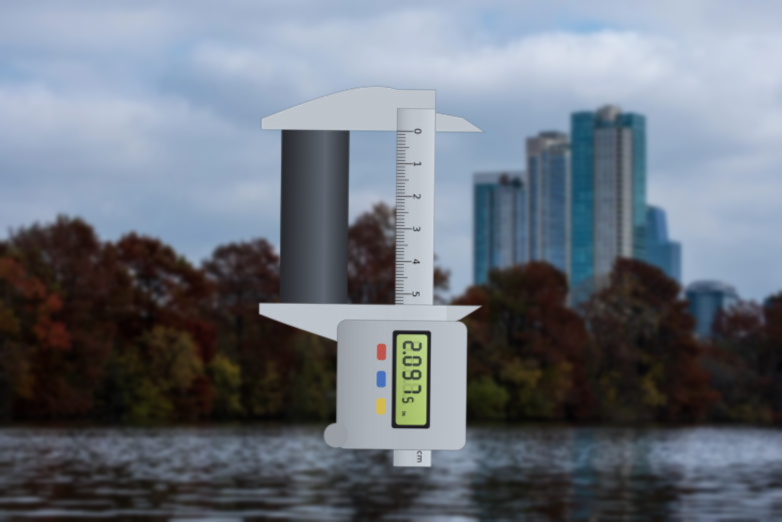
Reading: 2.0975 (in)
